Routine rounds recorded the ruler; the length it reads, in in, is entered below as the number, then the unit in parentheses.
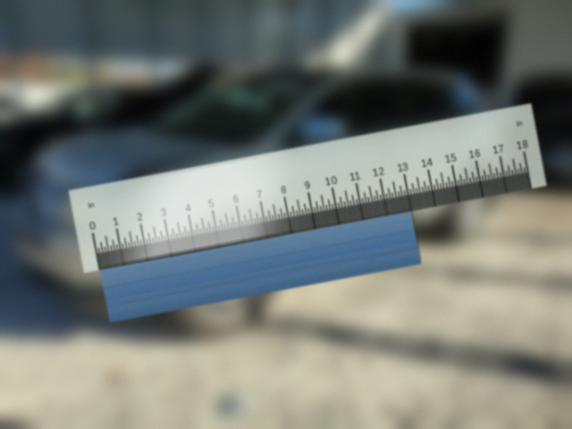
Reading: 13 (in)
